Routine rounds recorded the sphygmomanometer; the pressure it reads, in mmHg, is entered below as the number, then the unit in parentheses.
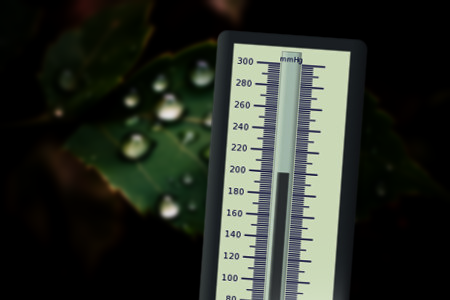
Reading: 200 (mmHg)
